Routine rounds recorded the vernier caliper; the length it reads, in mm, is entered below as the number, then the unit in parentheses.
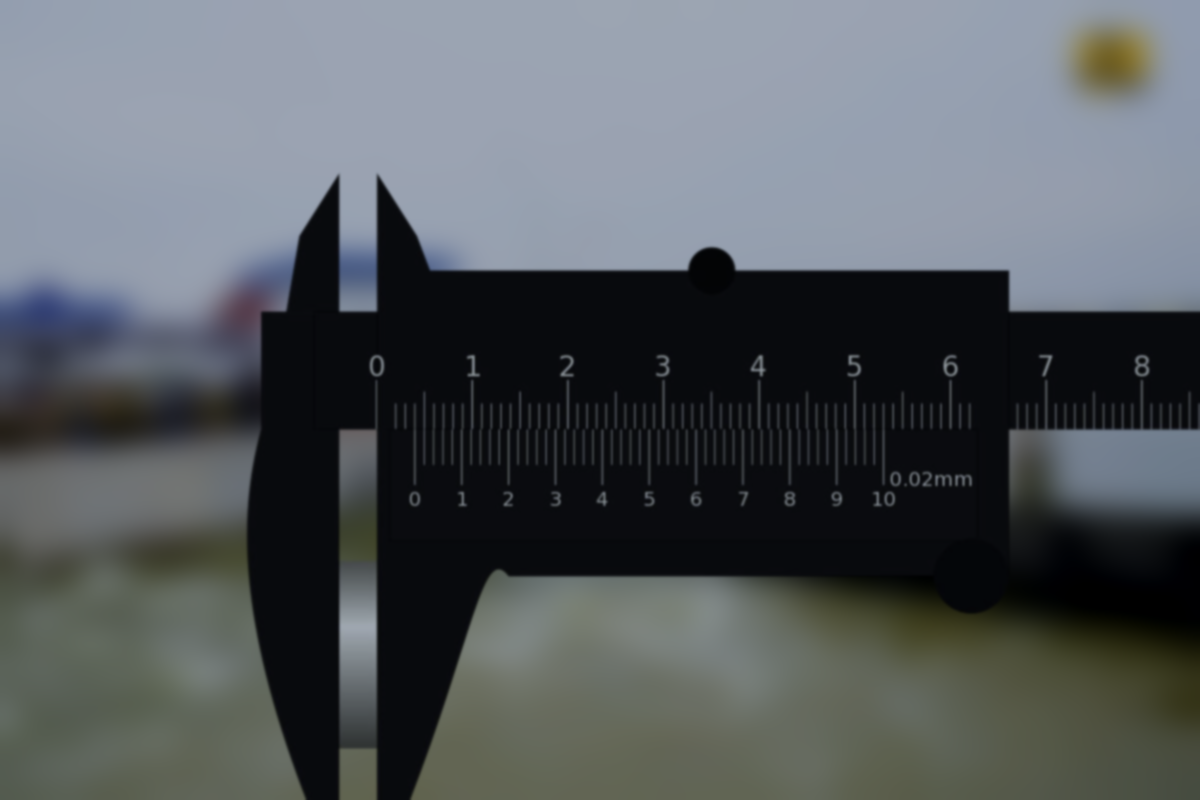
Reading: 4.0 (mm)
